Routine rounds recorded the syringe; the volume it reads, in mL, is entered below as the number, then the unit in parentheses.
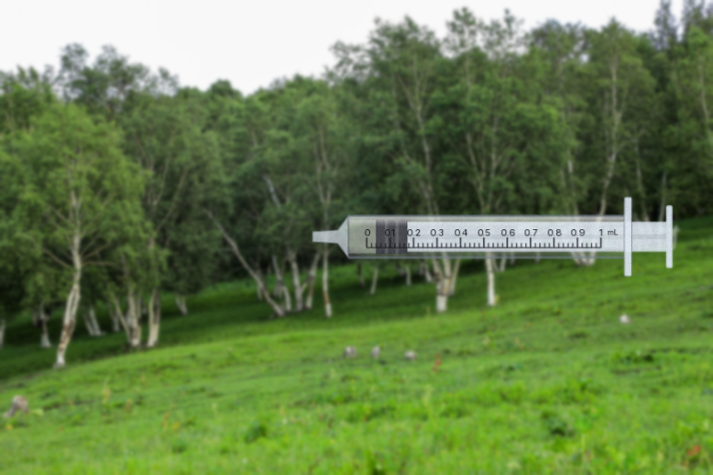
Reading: 0.04 (mL)
